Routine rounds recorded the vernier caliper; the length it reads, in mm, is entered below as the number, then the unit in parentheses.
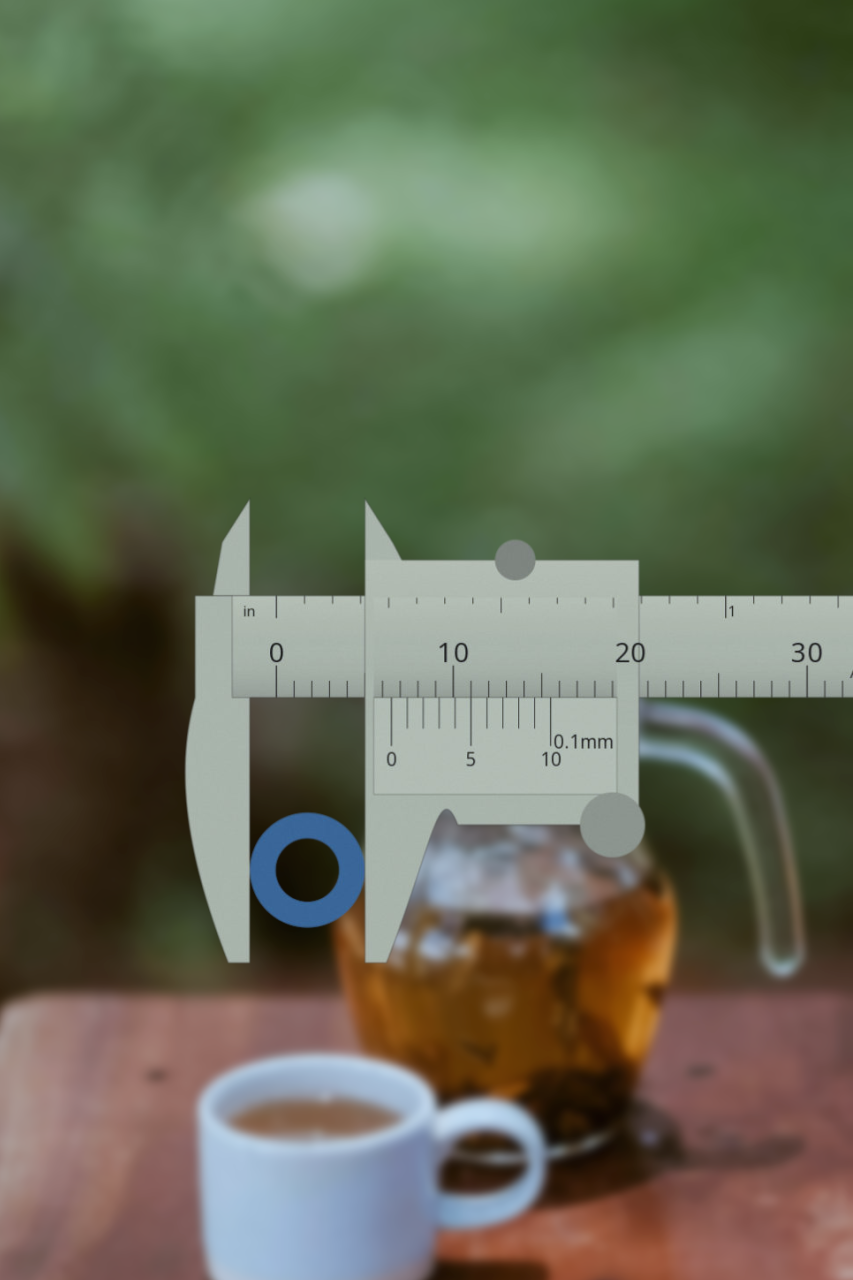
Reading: 6.5 (mm)
